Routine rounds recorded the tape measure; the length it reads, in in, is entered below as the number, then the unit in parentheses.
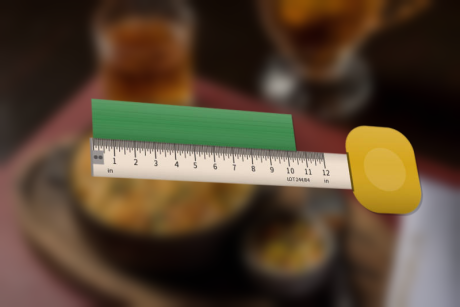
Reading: 10.5 (in)
